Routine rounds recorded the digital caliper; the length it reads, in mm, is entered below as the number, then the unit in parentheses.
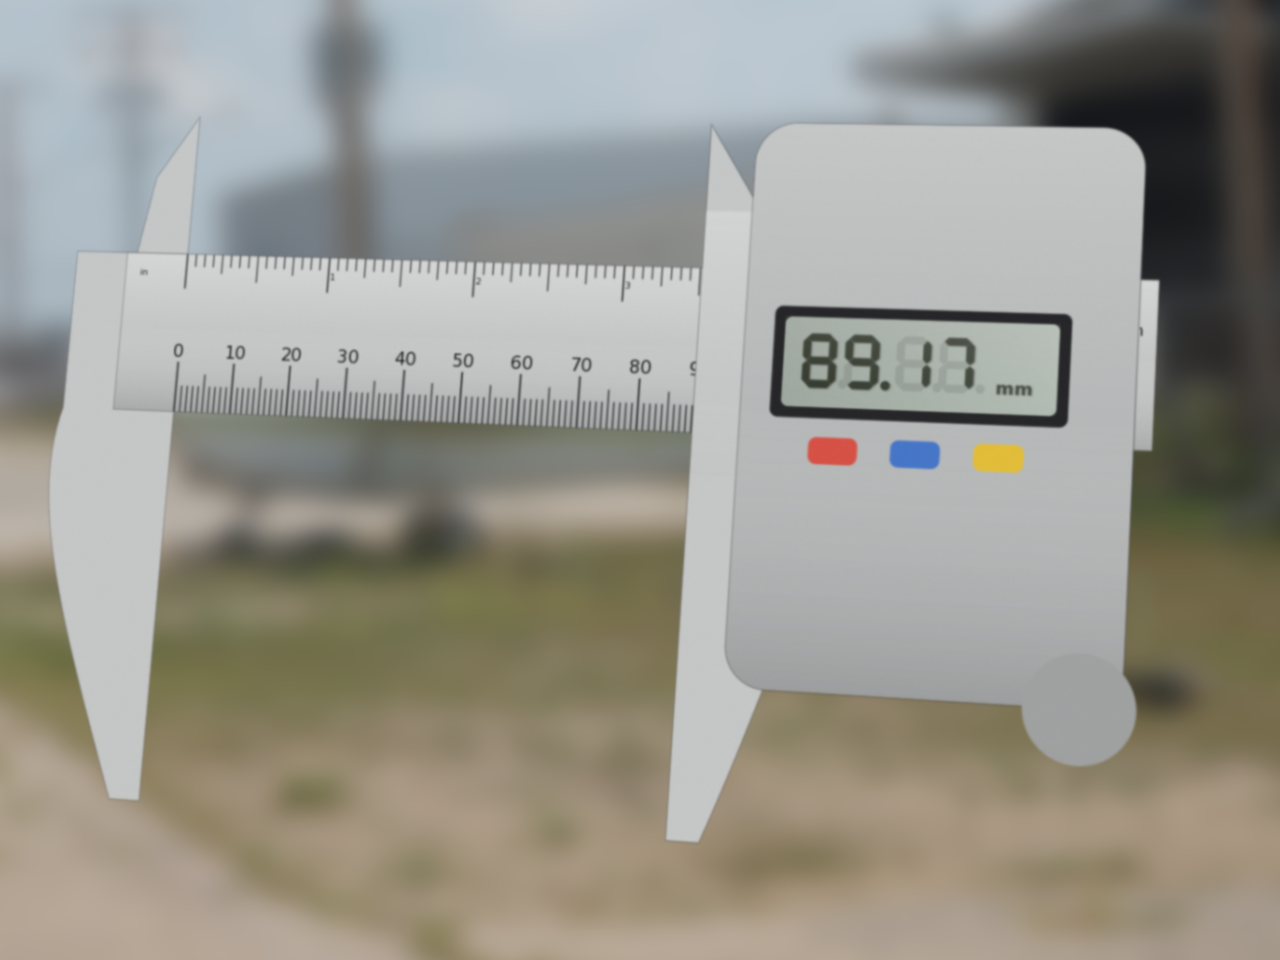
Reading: 89.17 (mm)
